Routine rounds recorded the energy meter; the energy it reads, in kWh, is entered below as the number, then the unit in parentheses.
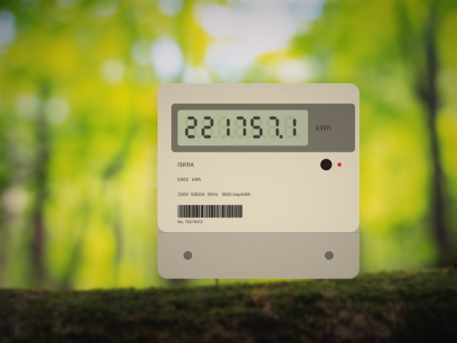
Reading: 221757.1 (kWh)
